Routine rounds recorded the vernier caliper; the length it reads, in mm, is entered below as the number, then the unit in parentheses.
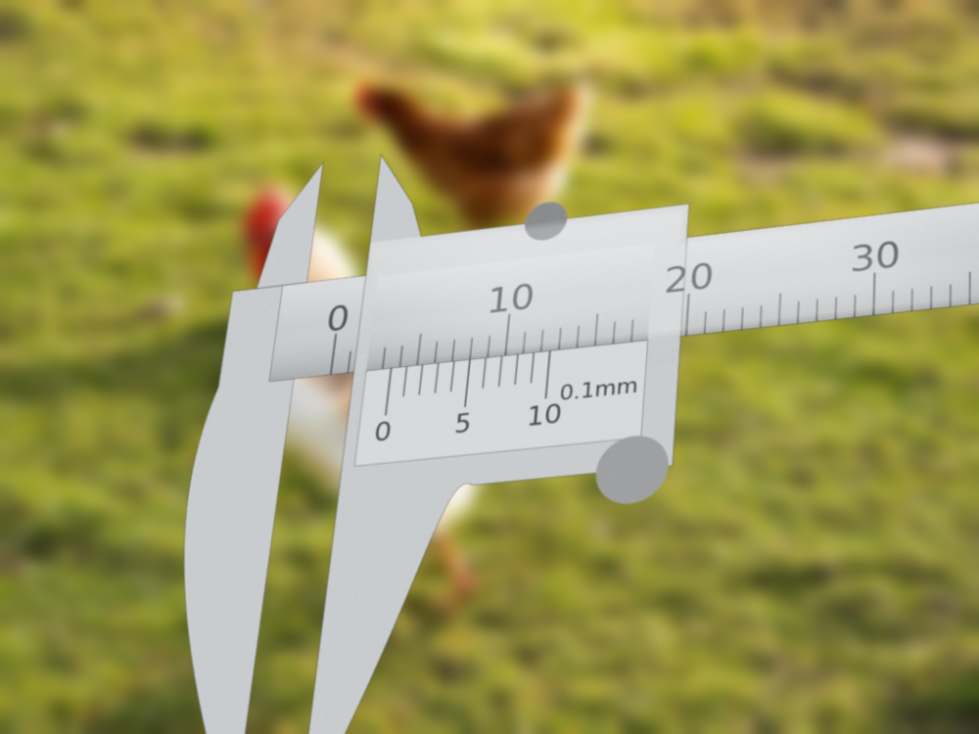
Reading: 3.5 (mm)
